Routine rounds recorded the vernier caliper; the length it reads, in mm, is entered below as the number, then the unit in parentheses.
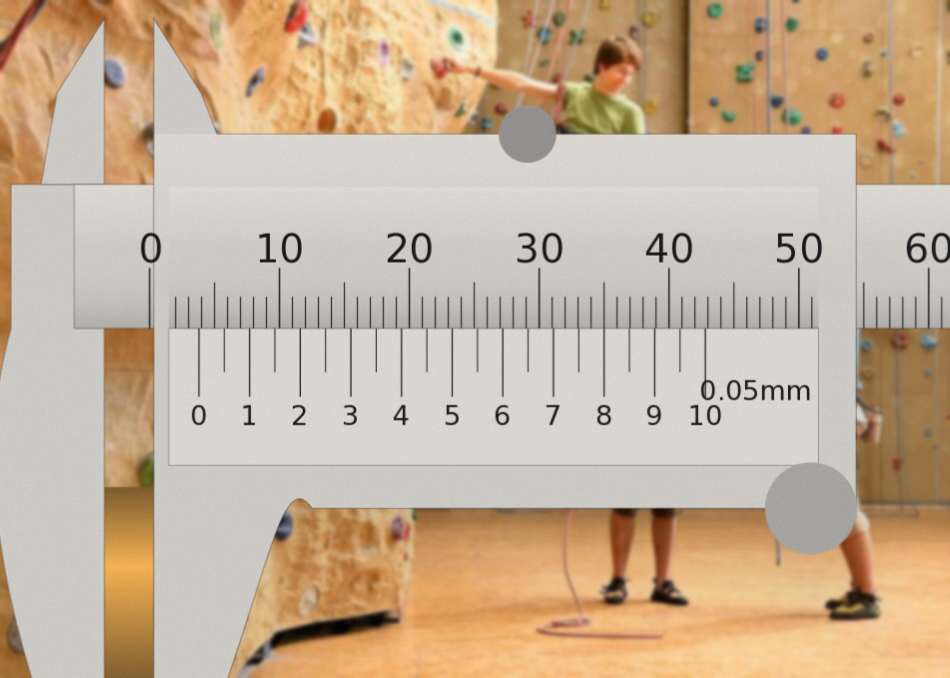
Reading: 3.8 (mm)
